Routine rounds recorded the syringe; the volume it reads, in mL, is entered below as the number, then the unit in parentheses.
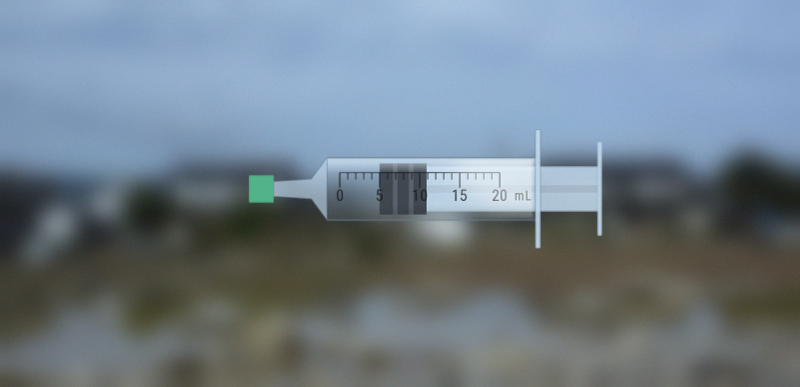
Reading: 5 (mL)
